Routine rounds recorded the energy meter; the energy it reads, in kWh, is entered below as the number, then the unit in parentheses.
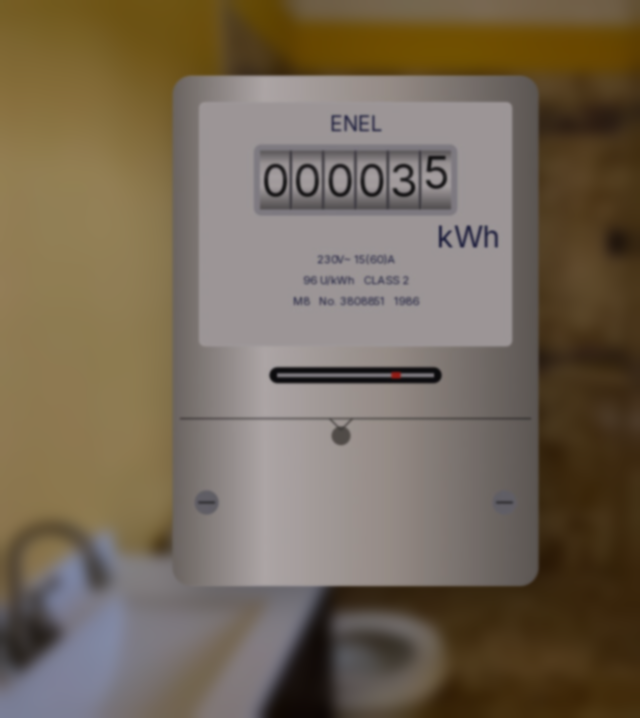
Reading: 35 (kWh)
